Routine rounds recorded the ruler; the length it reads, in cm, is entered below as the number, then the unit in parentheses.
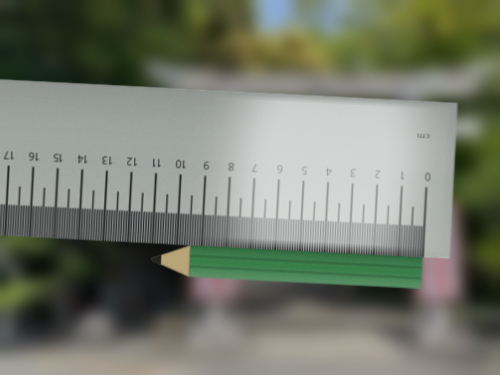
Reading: 11 (cm)
